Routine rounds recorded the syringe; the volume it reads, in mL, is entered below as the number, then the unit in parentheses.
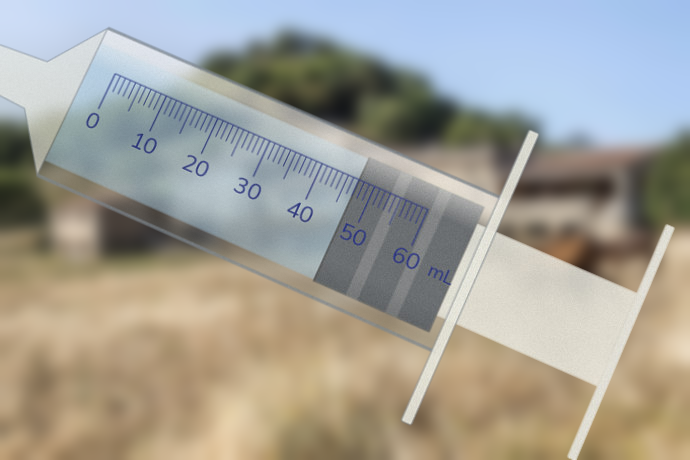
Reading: 47 (mL)
